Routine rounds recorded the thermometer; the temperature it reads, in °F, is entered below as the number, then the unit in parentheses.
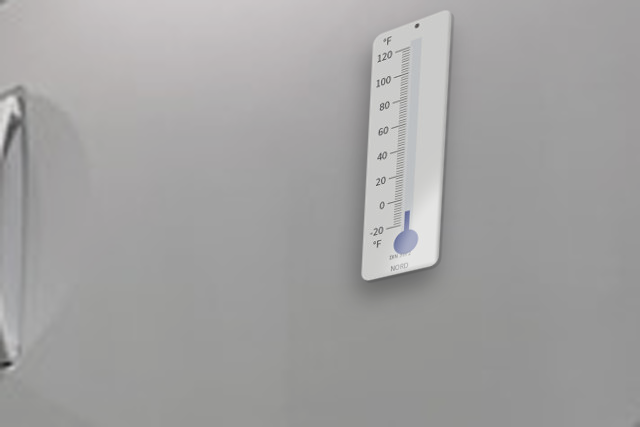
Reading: -10 (°F)
